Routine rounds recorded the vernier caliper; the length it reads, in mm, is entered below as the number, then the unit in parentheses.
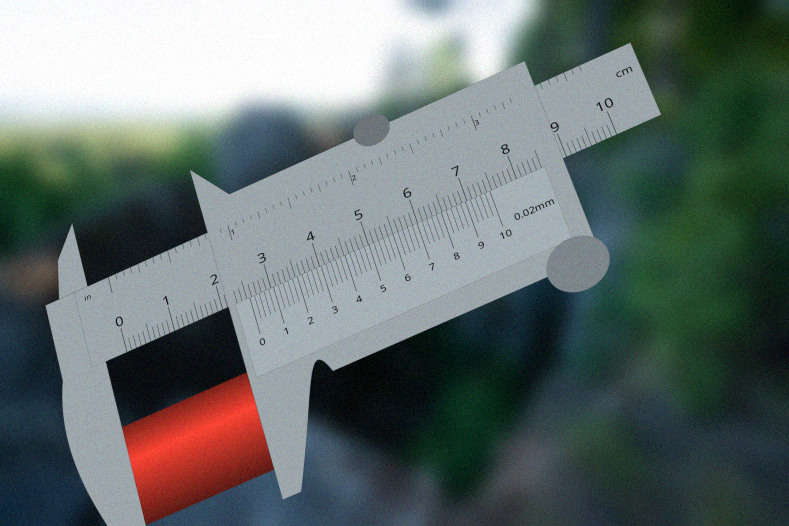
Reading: 25.6 (mm)
